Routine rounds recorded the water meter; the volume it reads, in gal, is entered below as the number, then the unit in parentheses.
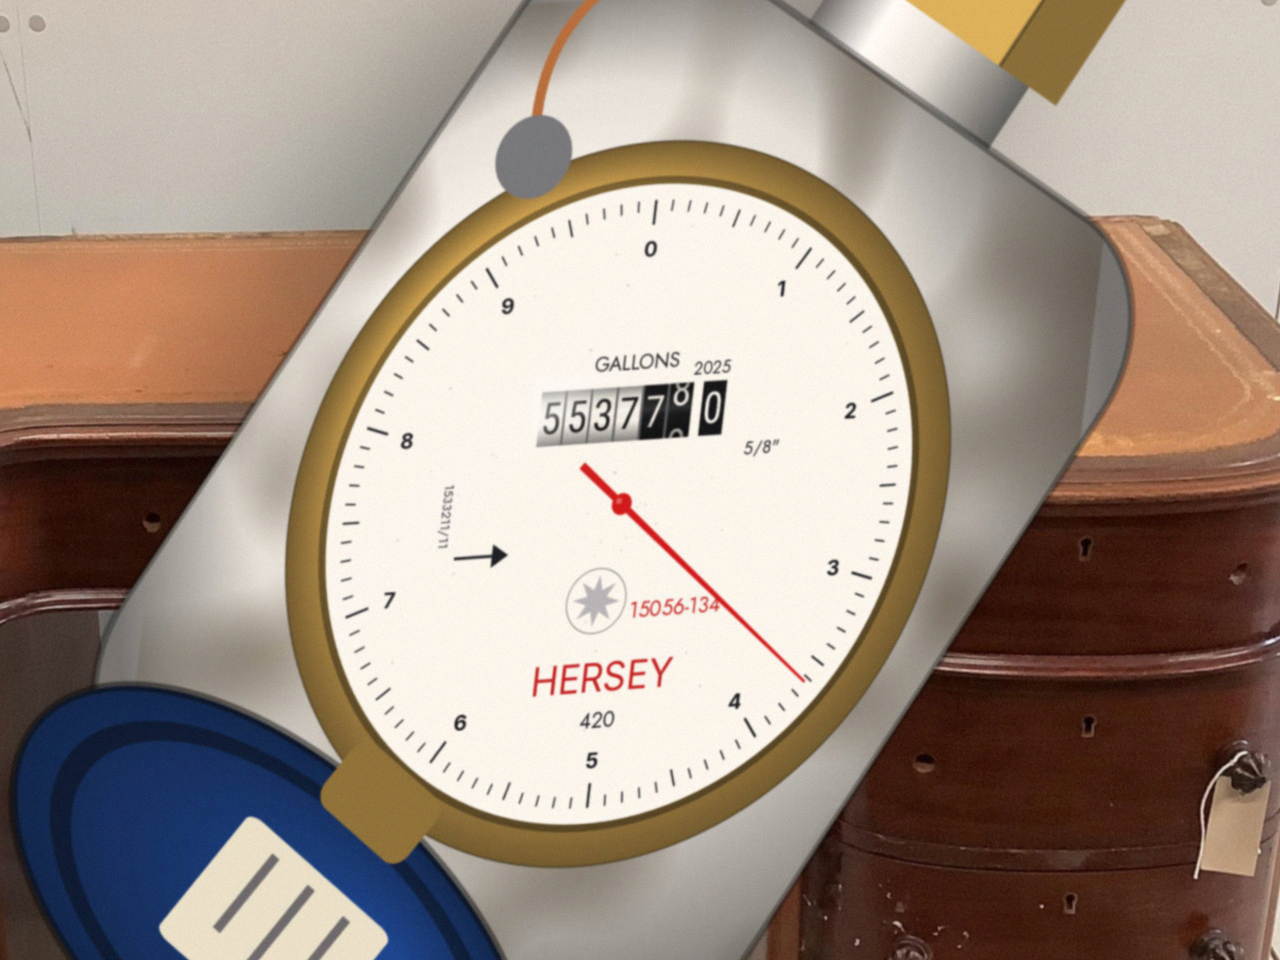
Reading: 5537783.6 (gal)
